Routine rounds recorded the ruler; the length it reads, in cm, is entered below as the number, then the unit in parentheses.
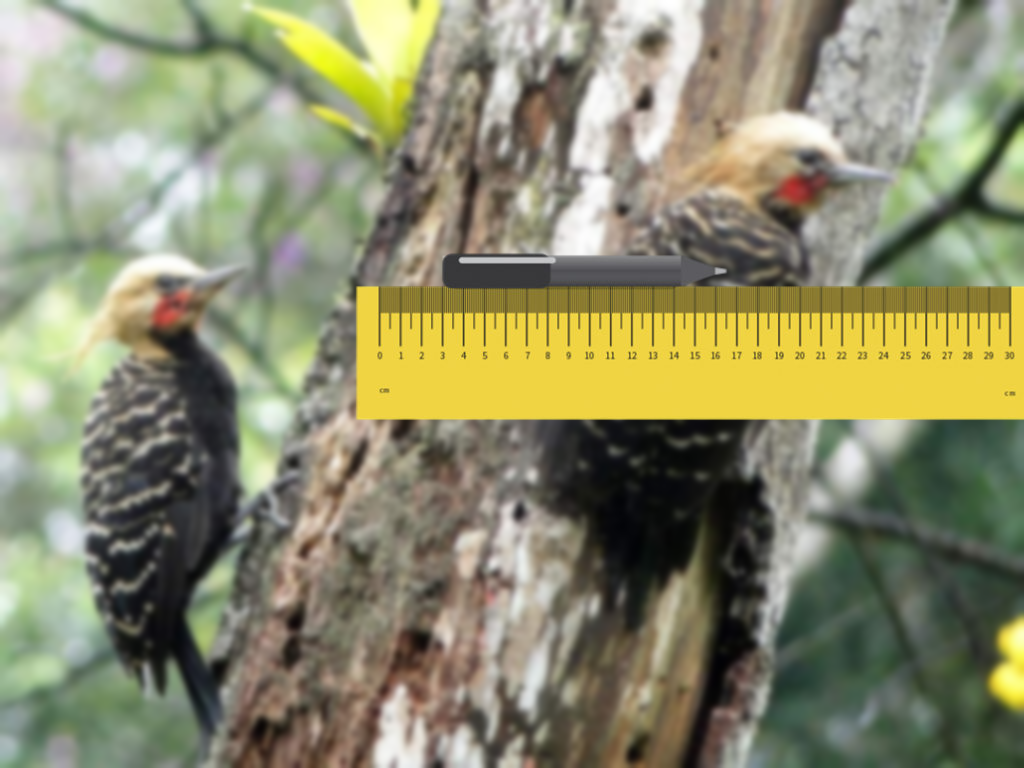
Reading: 13.5 (cm)
